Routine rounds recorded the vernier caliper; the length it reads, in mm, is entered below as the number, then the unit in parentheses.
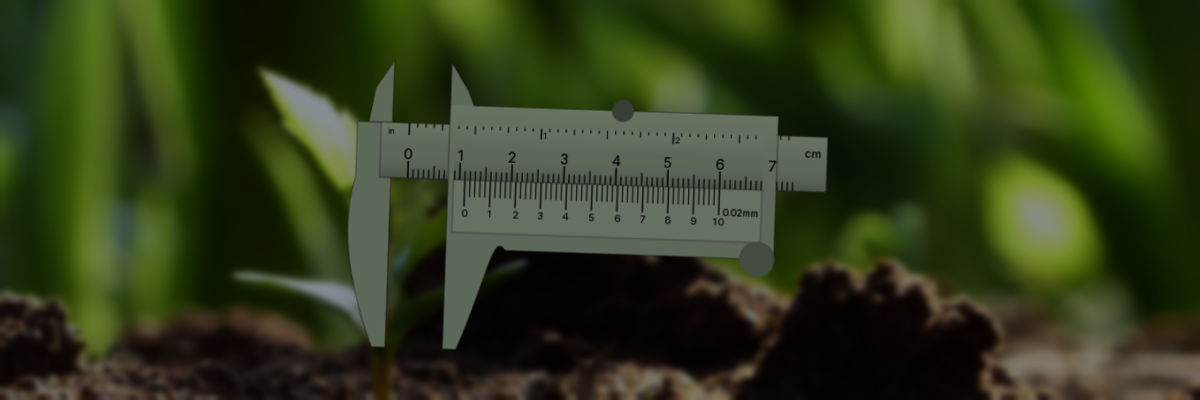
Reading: 11.0 (mm)
